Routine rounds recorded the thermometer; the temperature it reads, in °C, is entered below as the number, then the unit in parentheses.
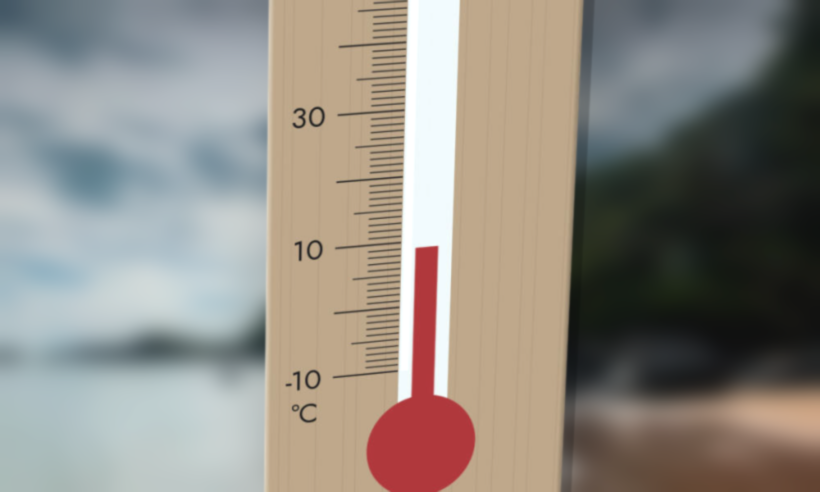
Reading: 9 (°C)
